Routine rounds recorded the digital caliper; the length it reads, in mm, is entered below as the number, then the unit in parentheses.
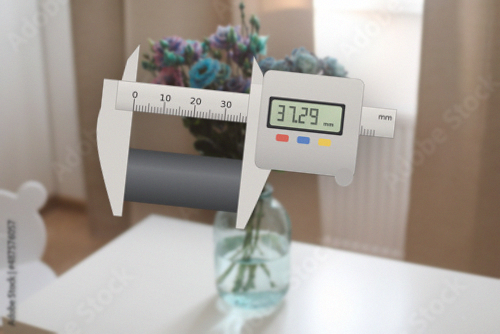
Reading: 37.29 (mm)
